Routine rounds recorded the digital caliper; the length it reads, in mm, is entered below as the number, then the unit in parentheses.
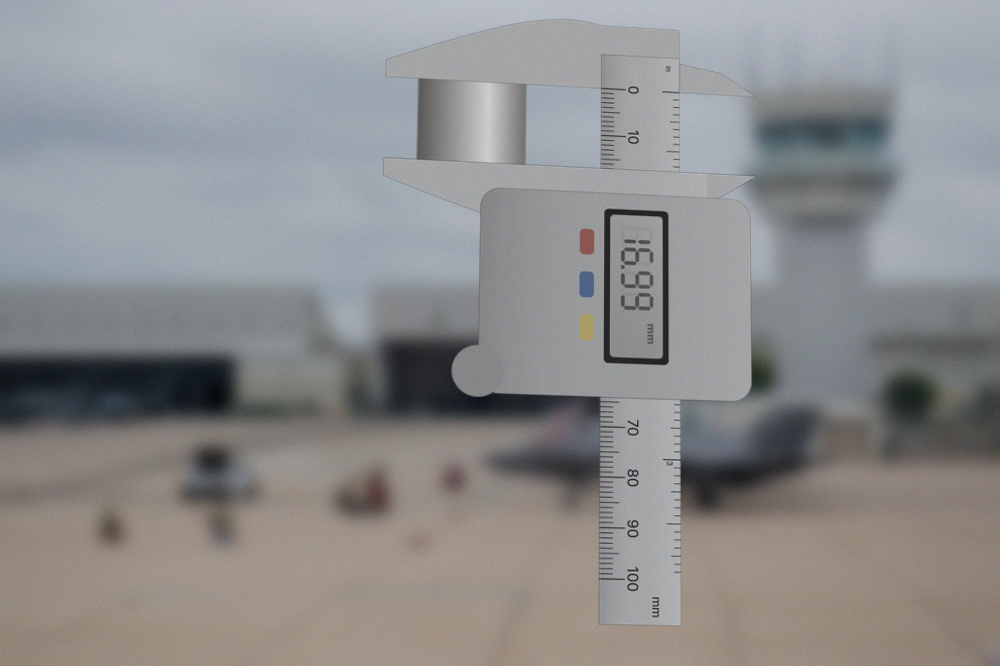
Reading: 16.99 (mm)
